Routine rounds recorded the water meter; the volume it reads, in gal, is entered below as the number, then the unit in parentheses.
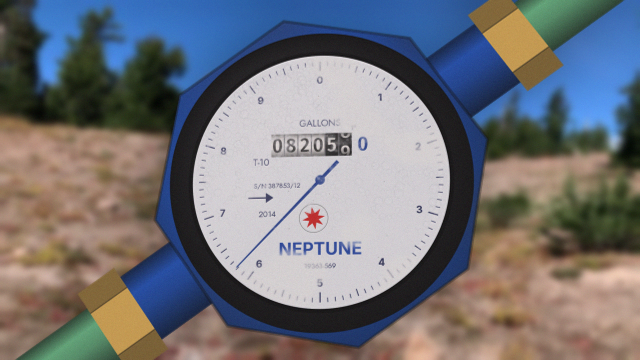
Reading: 820586.2 (gal)
